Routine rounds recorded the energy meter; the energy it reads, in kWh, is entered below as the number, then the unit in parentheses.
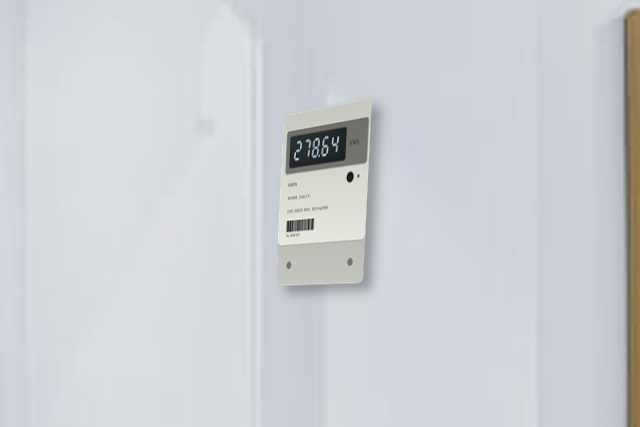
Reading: 278.64 (kWh)
